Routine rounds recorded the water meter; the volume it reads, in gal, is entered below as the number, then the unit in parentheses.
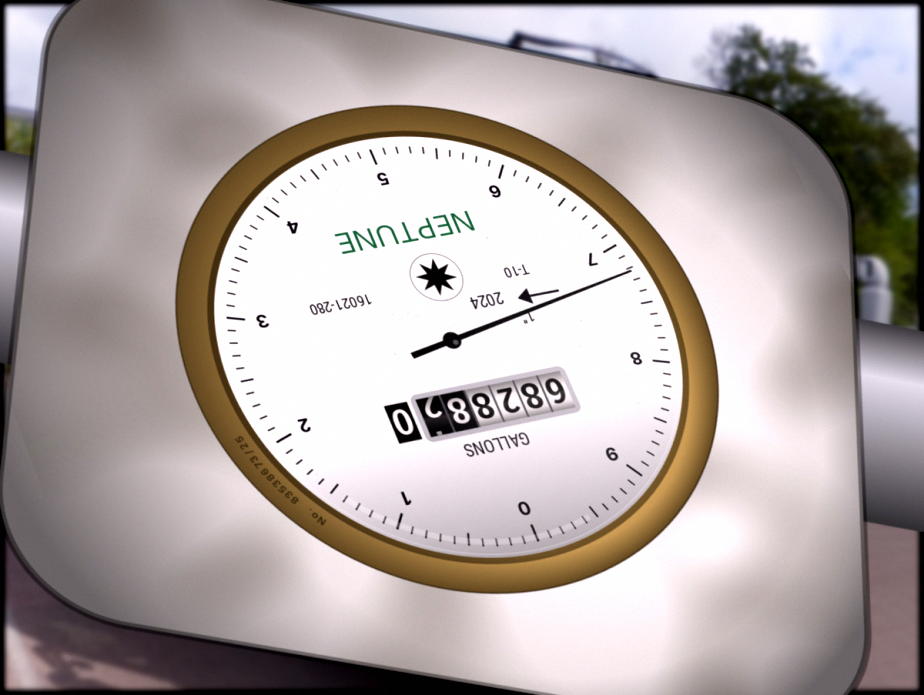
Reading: 6828817.2 (gal)
